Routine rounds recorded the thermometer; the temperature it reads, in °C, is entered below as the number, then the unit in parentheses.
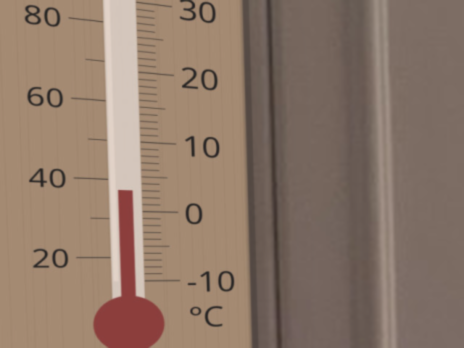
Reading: 3 (°C)
